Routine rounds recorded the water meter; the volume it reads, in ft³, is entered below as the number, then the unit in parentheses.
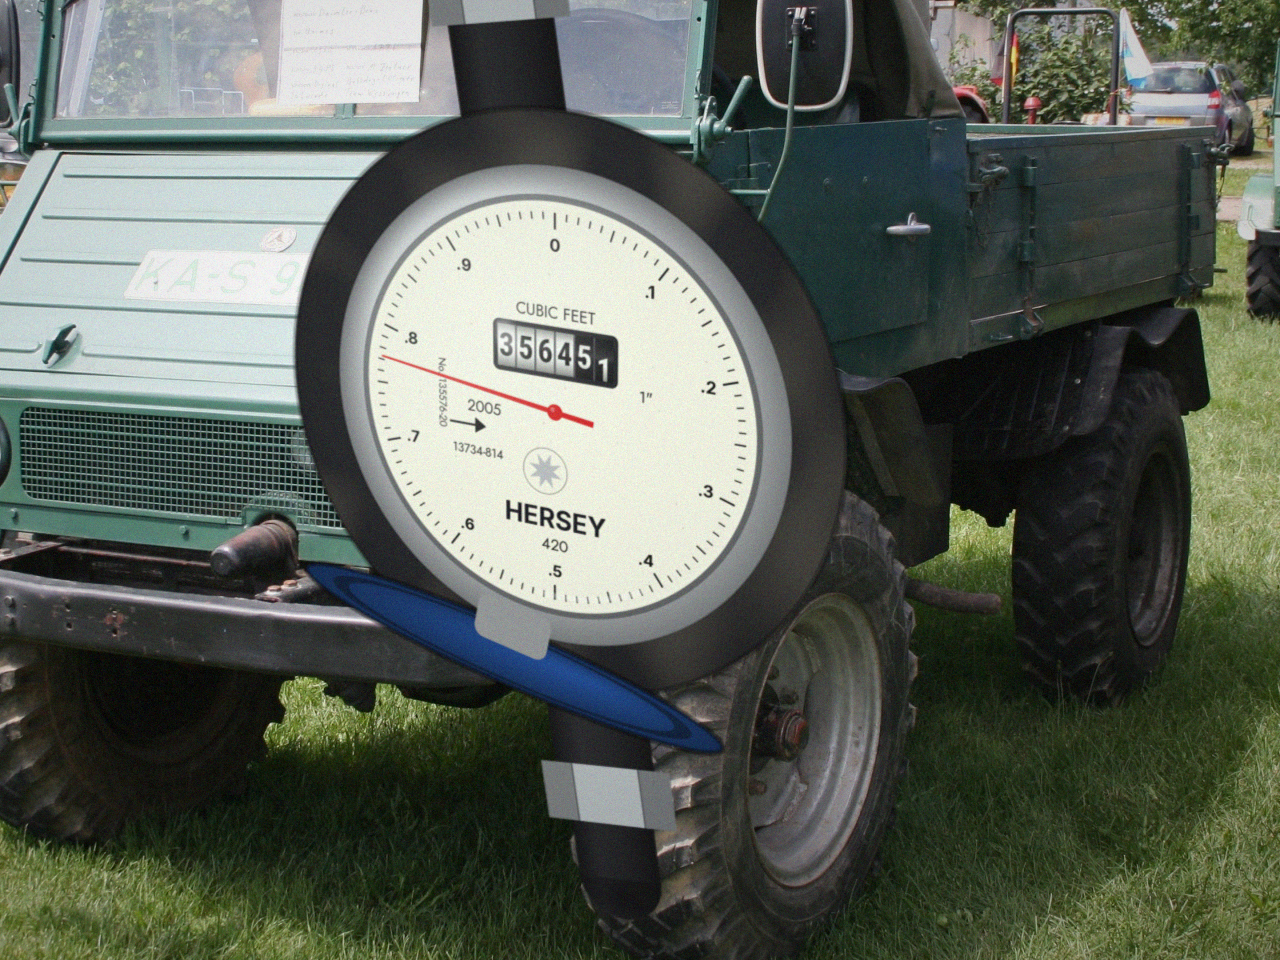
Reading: 356450.77 (ft³)
